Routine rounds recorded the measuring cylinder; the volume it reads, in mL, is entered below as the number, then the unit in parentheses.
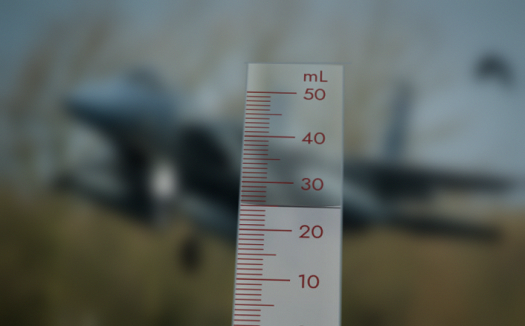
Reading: 25 (mL)
